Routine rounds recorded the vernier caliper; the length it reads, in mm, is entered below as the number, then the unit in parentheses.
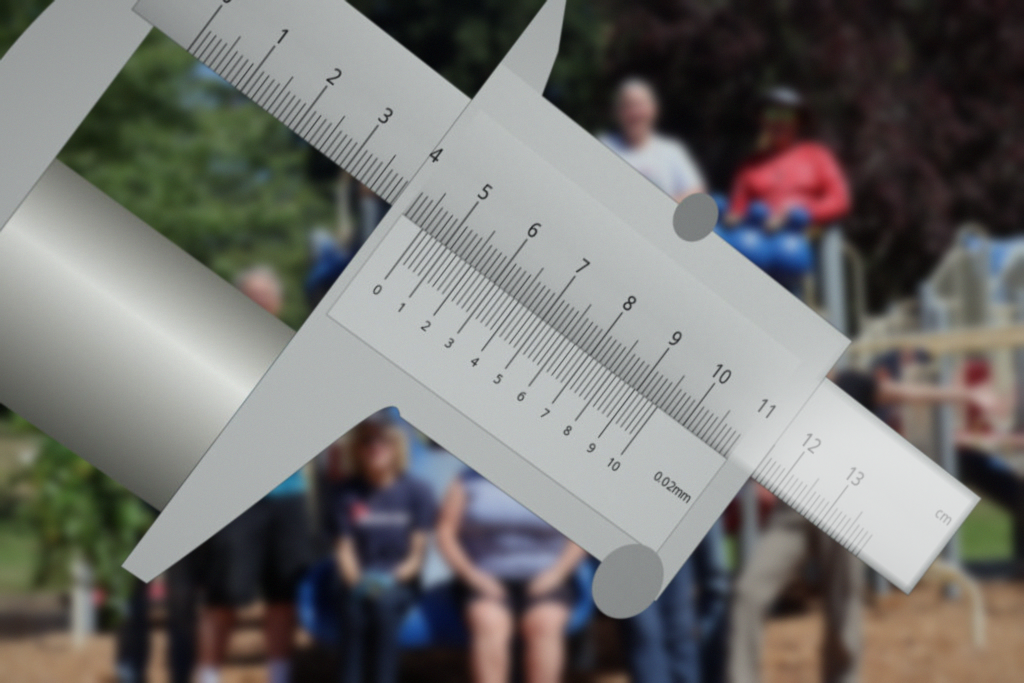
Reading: 45.5 (mm)
